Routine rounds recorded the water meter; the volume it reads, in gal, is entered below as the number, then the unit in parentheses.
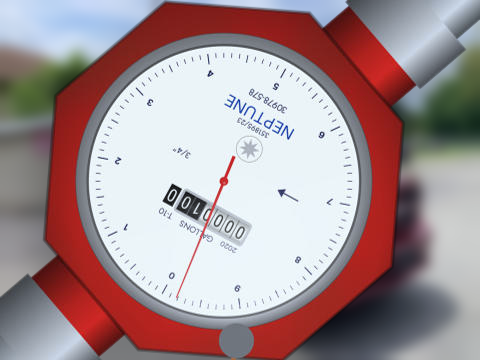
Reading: 99.8 (gal)
